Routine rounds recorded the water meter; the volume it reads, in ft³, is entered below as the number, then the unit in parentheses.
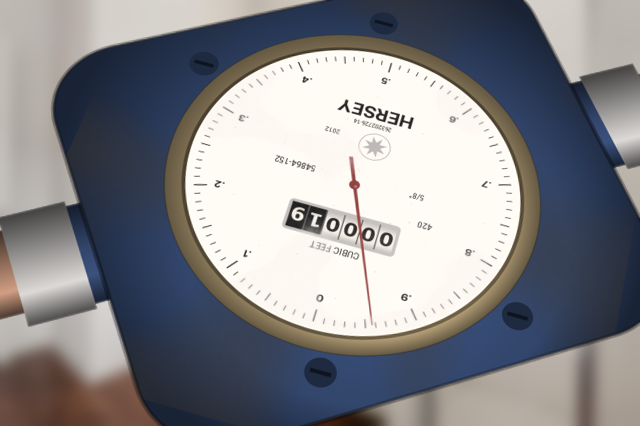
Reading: 18.94 (ft³)
